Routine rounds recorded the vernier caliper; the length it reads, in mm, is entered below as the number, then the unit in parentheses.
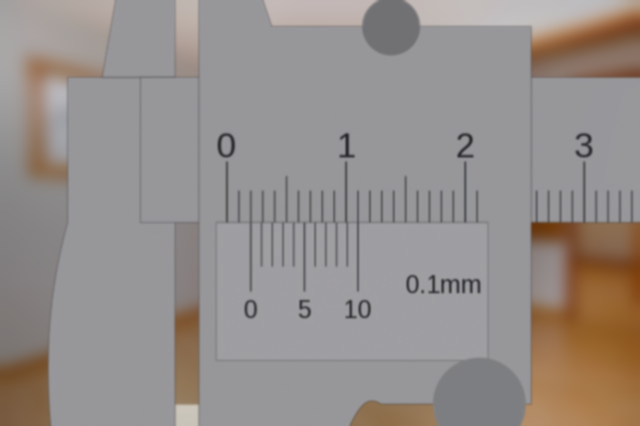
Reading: 2.0 (mm)
